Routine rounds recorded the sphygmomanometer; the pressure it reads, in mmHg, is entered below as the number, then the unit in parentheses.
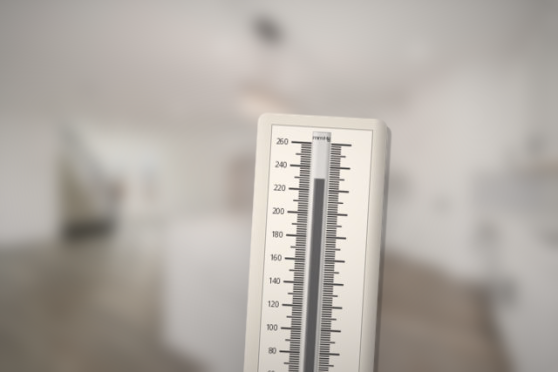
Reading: 230 (mmHg)
